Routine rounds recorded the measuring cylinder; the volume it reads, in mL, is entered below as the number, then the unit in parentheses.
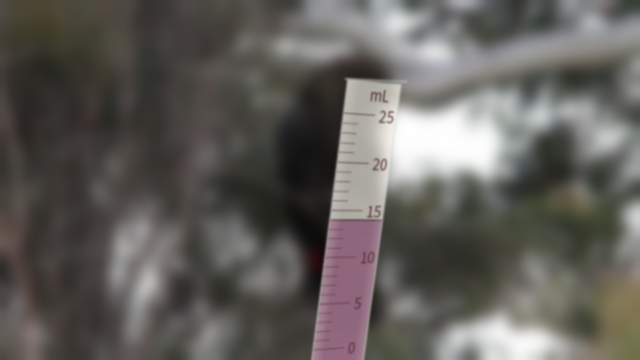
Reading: 14 (mL)
